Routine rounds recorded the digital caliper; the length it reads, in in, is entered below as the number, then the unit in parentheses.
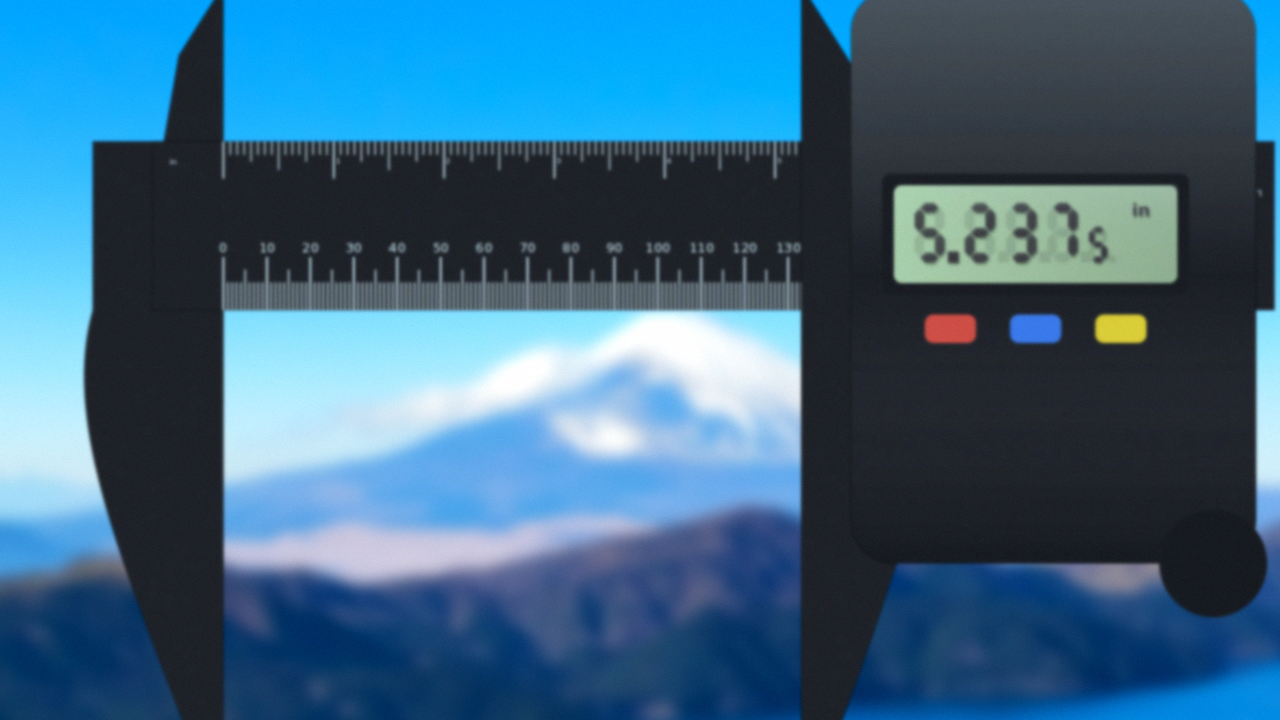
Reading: 5.2375 (in)
